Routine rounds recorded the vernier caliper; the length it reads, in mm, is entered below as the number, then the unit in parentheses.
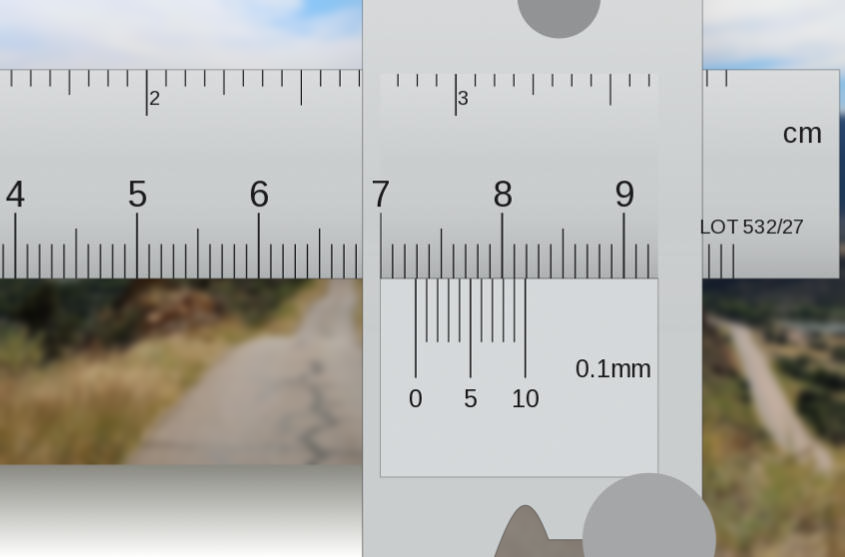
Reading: 72.9 (mm)
